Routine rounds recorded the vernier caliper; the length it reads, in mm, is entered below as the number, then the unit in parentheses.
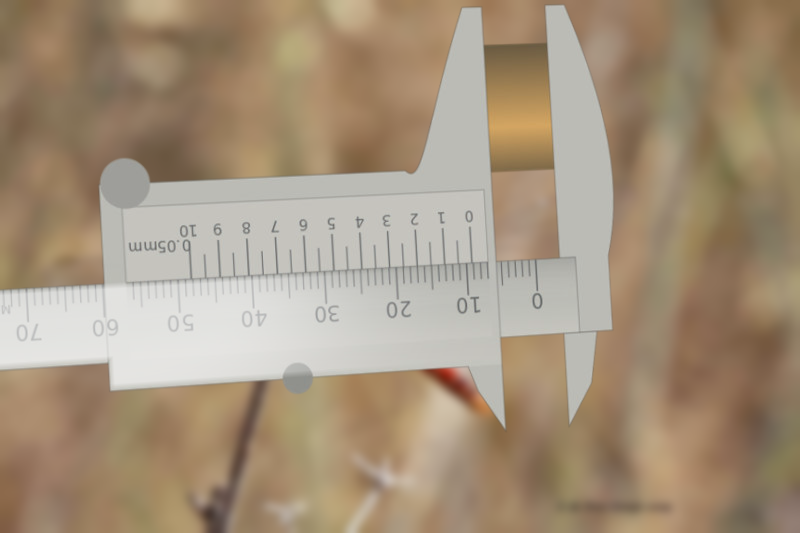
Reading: 9.2 (mm)
